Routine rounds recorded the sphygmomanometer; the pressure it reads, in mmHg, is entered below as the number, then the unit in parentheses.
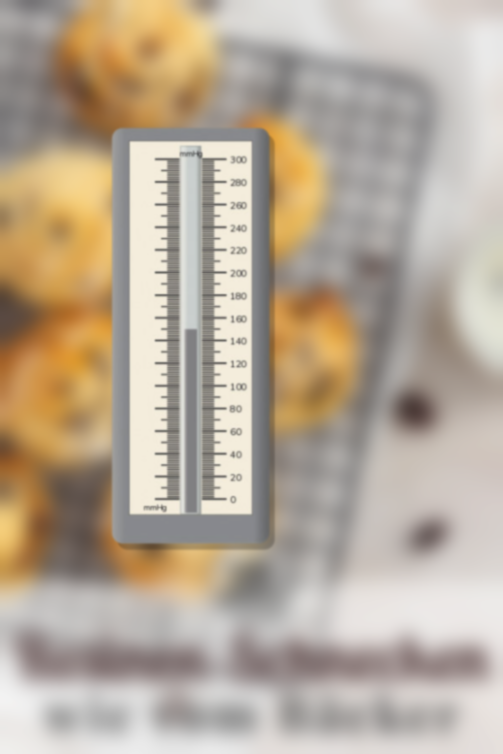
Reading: 150 (mmHg)
